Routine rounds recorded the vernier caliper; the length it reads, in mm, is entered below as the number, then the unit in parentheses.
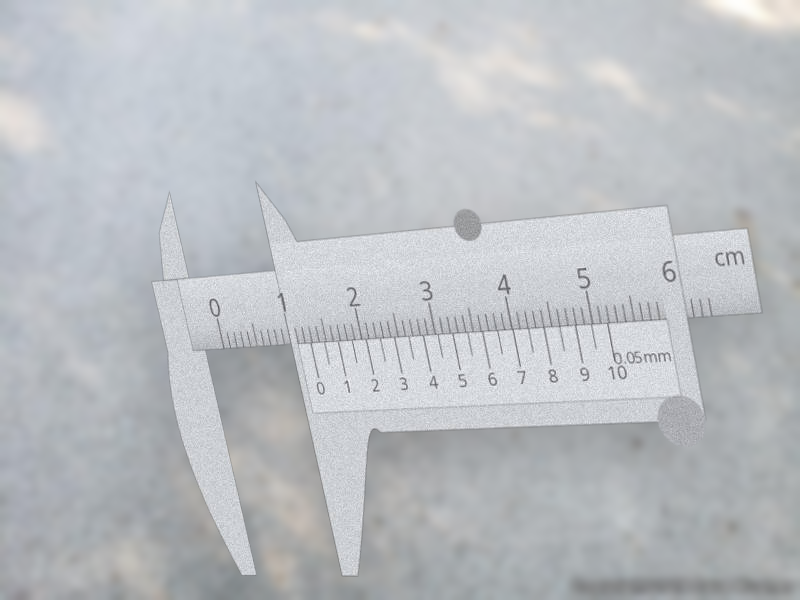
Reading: 12.8 (mm)
